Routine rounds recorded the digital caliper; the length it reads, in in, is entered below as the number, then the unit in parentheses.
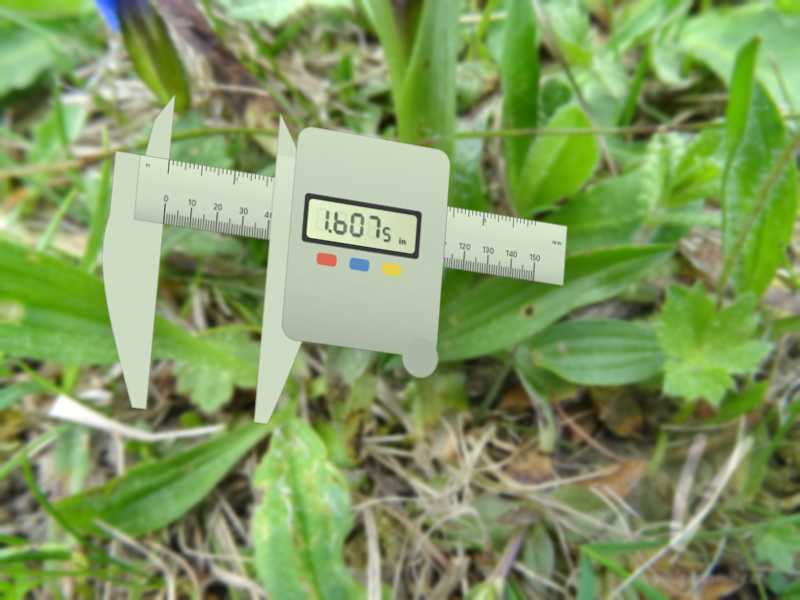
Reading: 1.6075 (in)
